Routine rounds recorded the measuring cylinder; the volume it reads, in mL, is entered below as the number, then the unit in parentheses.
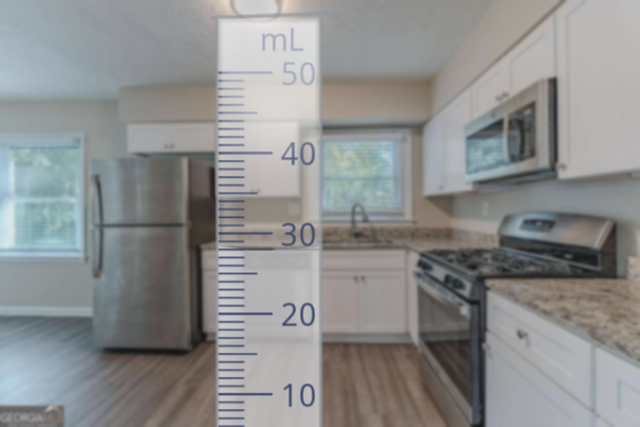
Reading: 28 (mL)
